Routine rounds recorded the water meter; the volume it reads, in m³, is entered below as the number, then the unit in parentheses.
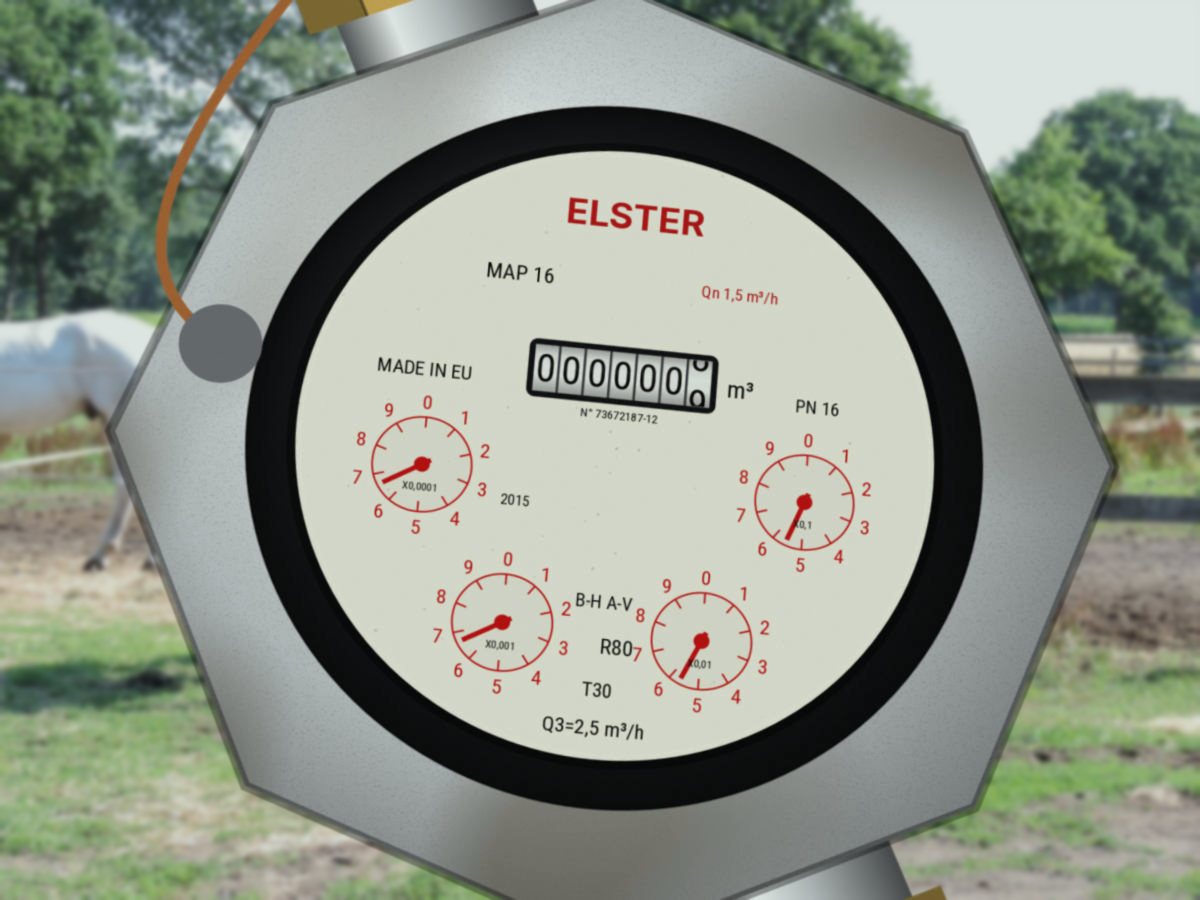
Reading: 8.5566 (m³)
